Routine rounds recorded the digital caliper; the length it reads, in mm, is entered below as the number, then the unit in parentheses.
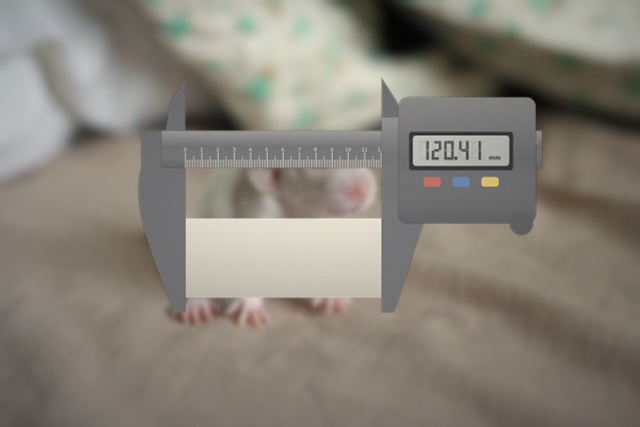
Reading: 120.41 (mm)
